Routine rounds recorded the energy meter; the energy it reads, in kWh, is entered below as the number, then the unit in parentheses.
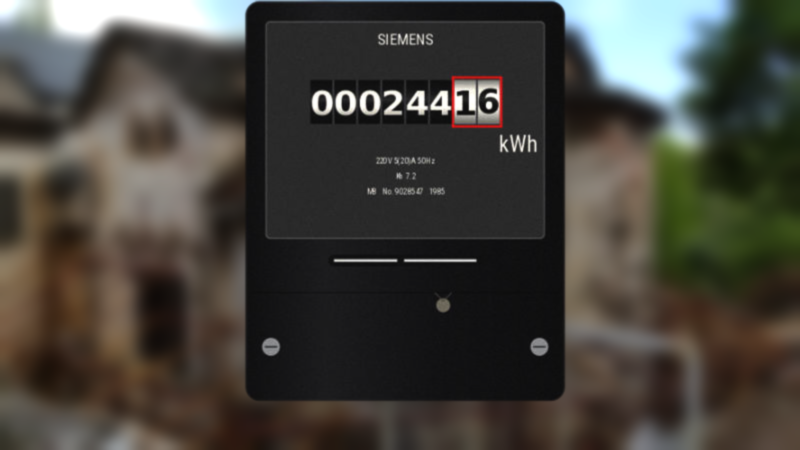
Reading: 244.16 (kWh)
